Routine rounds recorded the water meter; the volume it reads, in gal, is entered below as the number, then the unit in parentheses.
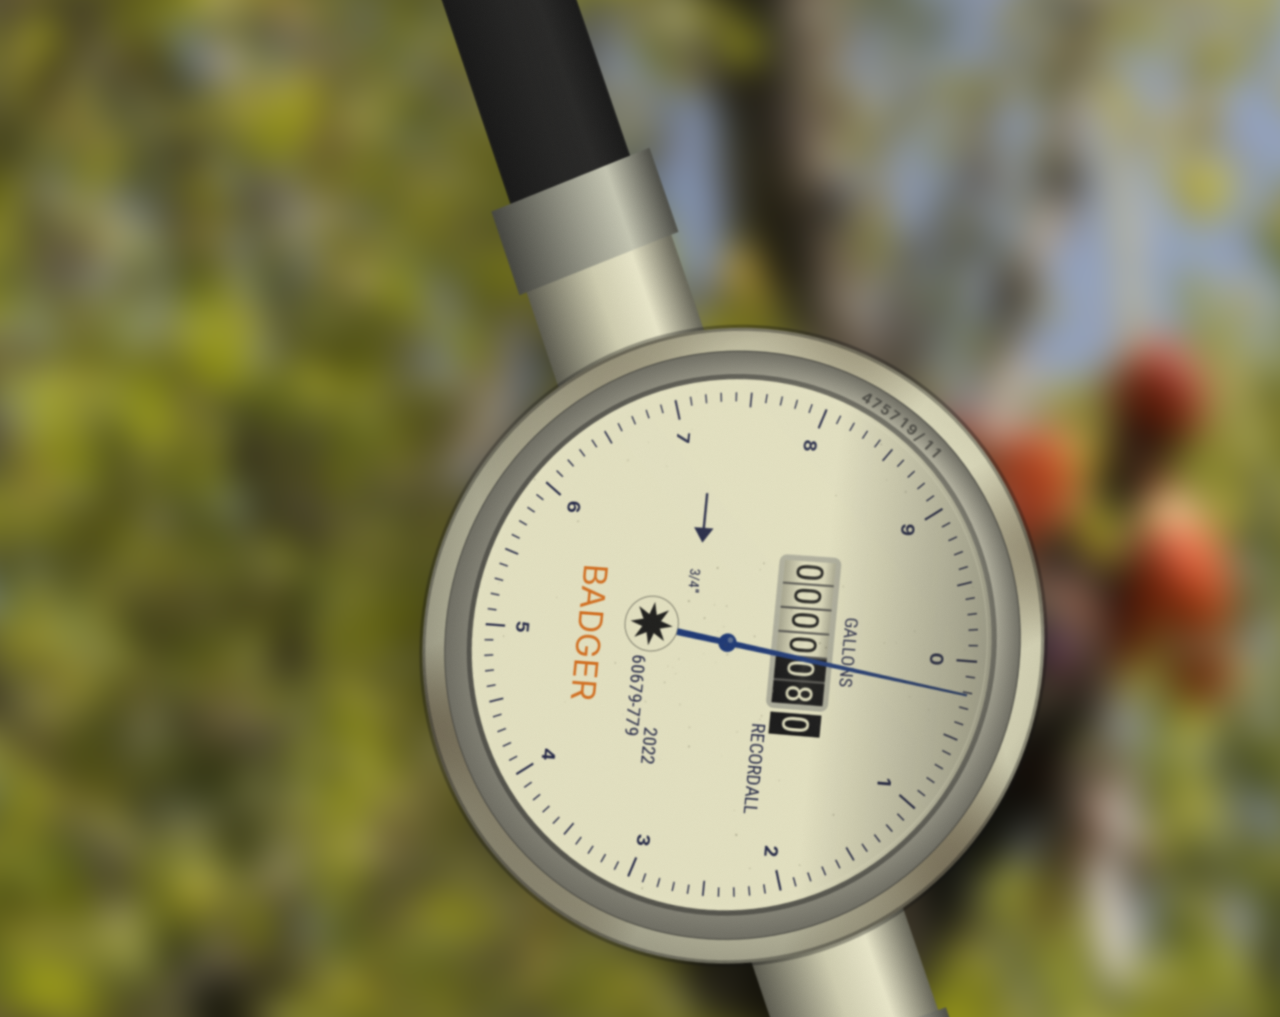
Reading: 80.2 (gal)
